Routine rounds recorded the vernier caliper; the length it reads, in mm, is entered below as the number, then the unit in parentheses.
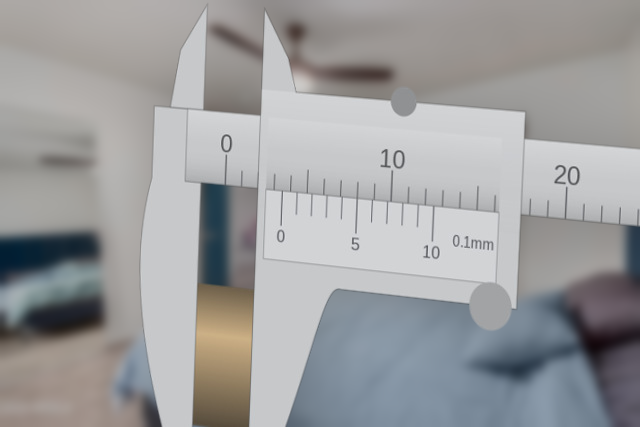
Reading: 3.5 (mm)
